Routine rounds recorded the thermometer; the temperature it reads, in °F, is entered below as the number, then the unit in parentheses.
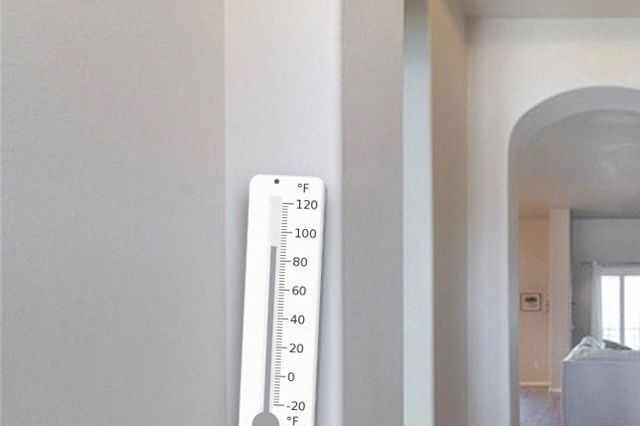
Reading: 90 (°F)
